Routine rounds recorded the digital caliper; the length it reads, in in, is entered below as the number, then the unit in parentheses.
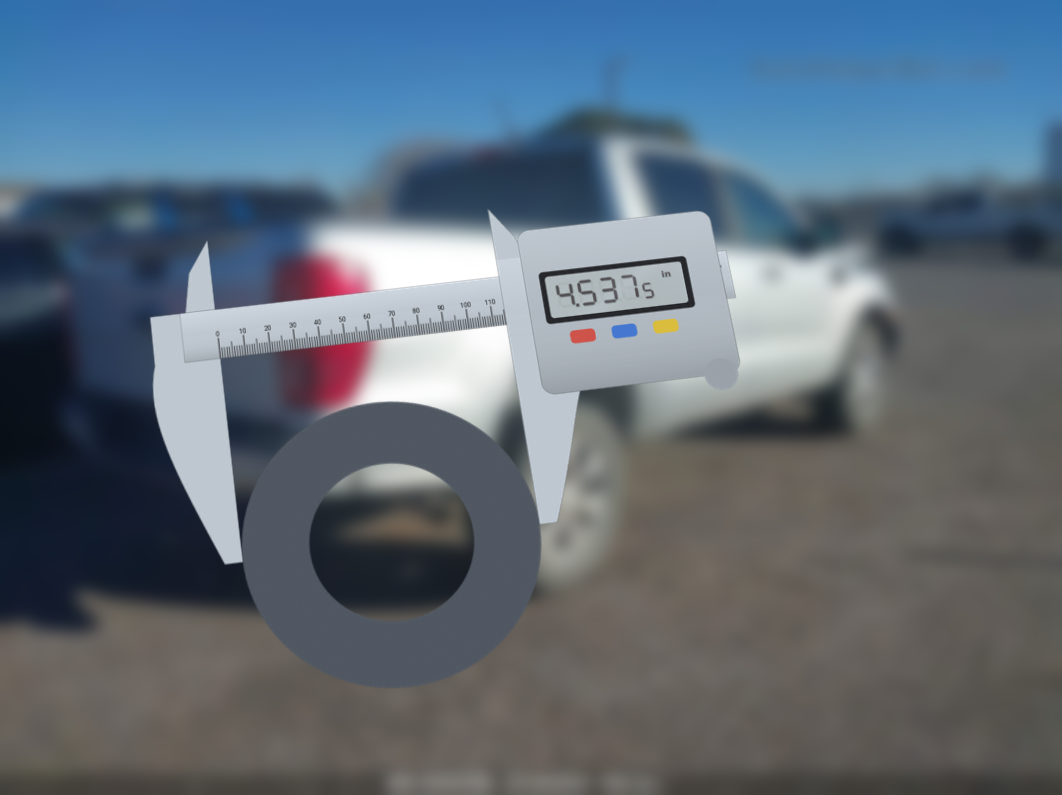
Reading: 4.5375 (in)
